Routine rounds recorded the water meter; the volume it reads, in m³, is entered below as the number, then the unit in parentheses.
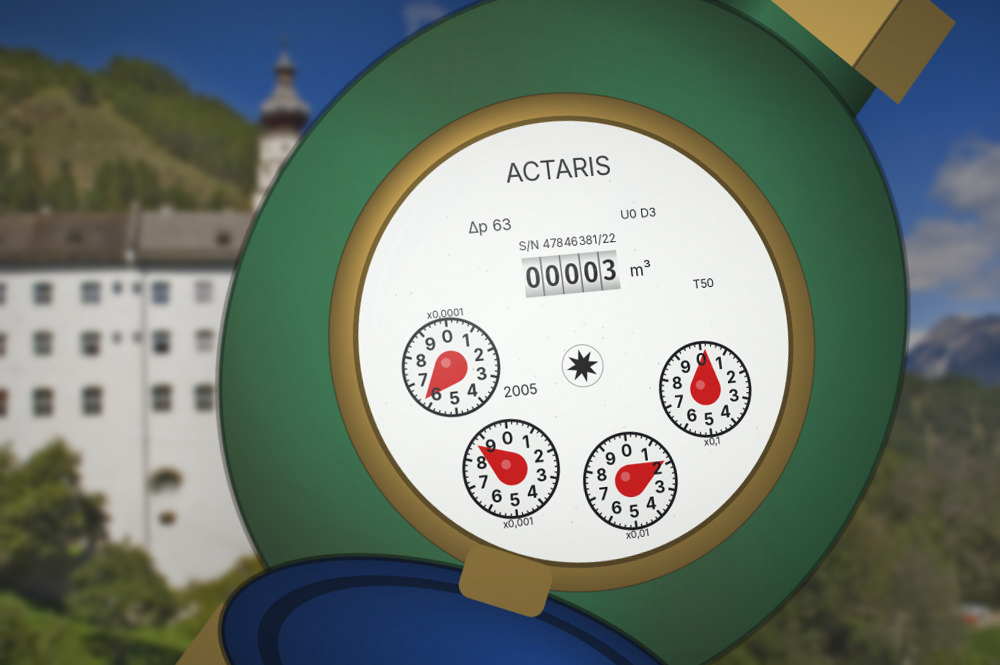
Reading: 3.0186 (m³)
